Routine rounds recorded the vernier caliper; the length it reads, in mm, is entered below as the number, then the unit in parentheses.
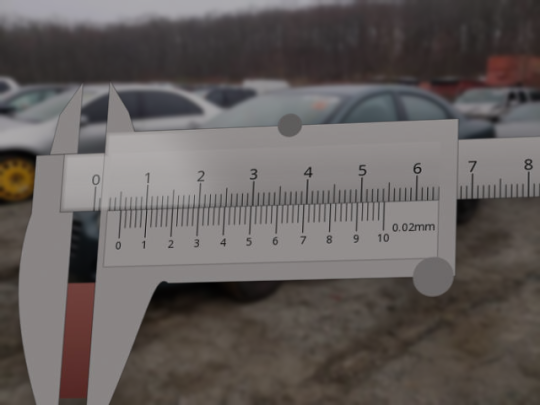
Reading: 5.2 (mm)
